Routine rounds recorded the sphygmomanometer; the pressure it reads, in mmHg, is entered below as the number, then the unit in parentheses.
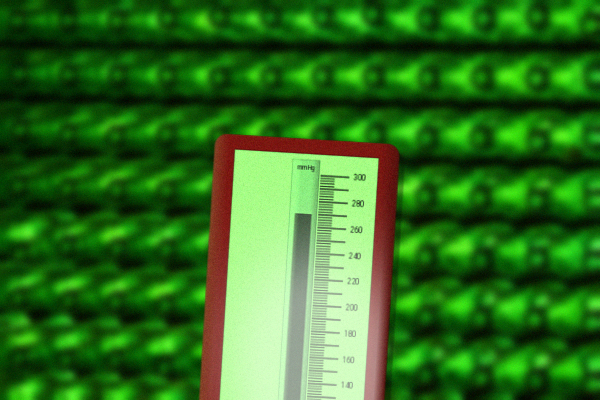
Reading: 270 (mmHg)
